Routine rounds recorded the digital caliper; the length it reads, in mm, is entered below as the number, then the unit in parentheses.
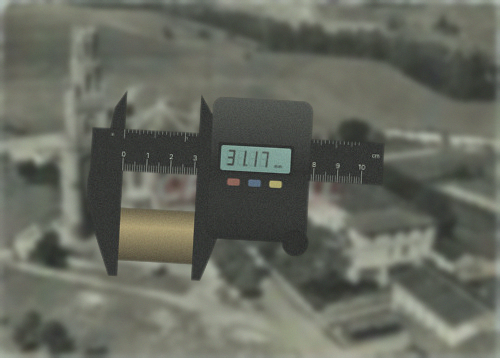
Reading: 31.17 (mm)
